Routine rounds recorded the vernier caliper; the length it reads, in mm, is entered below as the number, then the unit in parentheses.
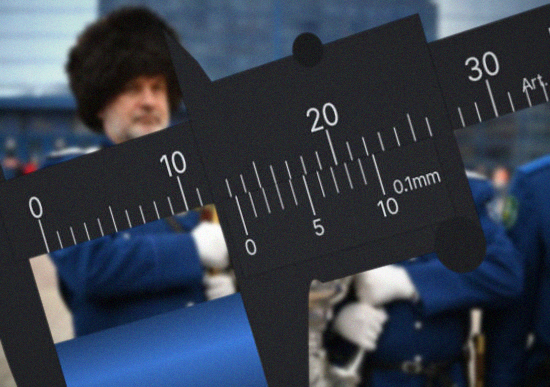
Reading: 13.3 (mm)
